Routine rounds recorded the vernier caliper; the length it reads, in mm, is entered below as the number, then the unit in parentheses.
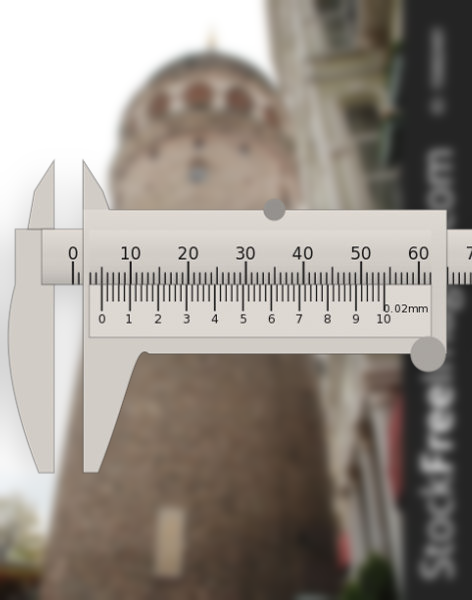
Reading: 5.0 (mm)
